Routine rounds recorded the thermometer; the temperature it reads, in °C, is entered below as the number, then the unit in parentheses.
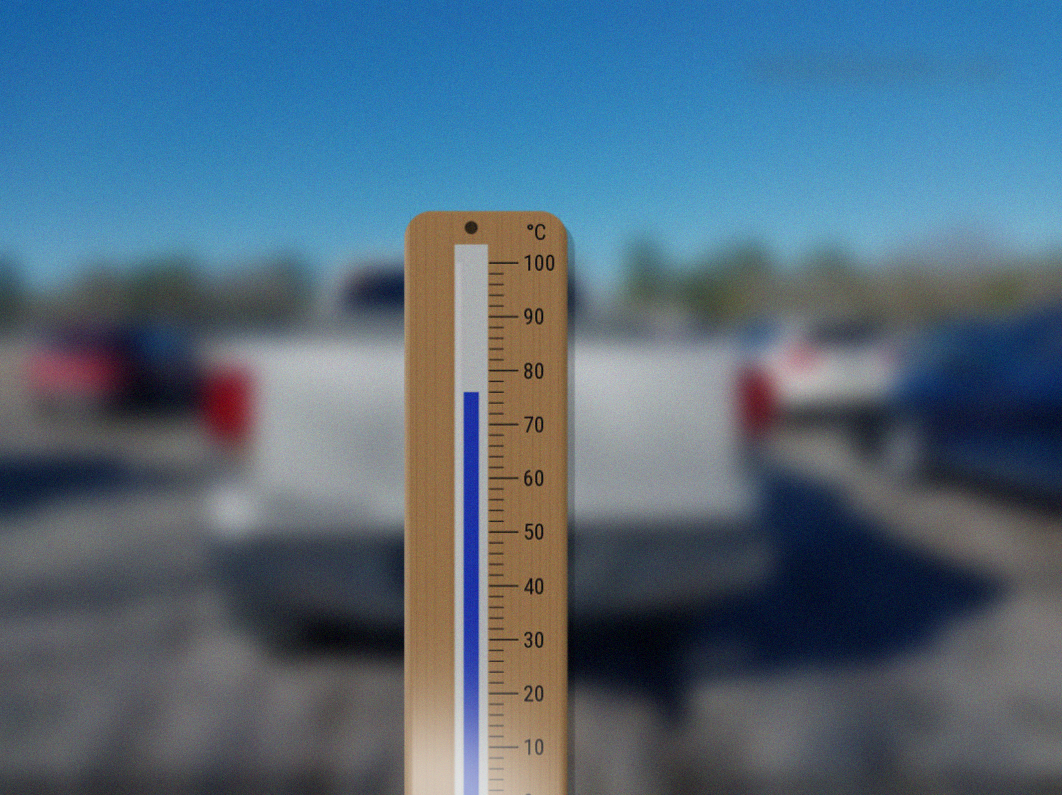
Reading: 76 (°C)
